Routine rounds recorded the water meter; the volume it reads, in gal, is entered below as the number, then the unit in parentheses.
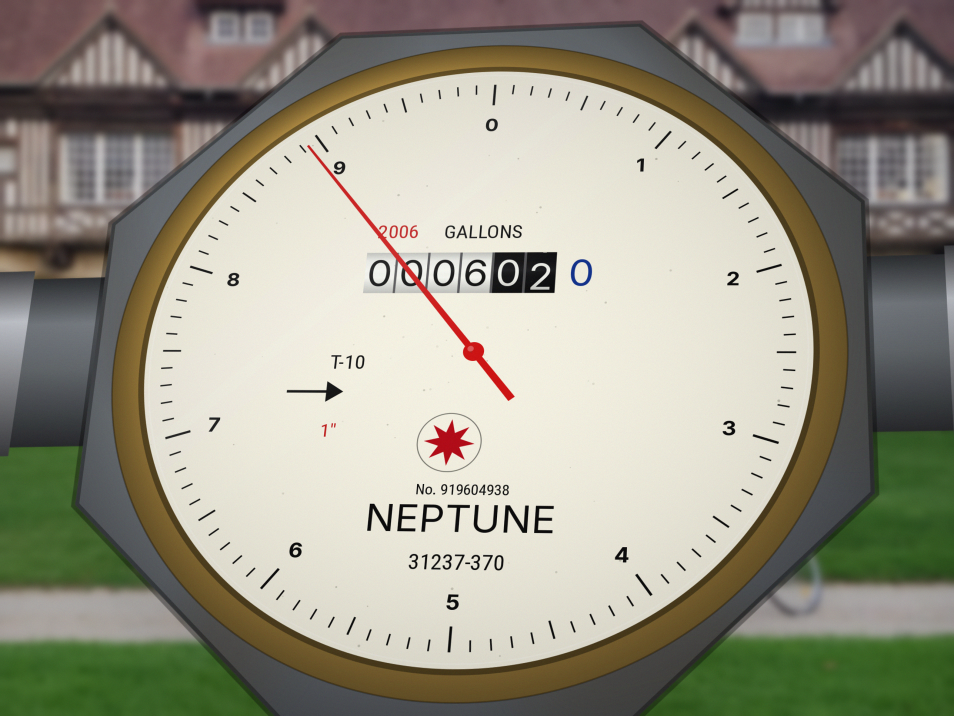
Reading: 6018.9 (gal)
